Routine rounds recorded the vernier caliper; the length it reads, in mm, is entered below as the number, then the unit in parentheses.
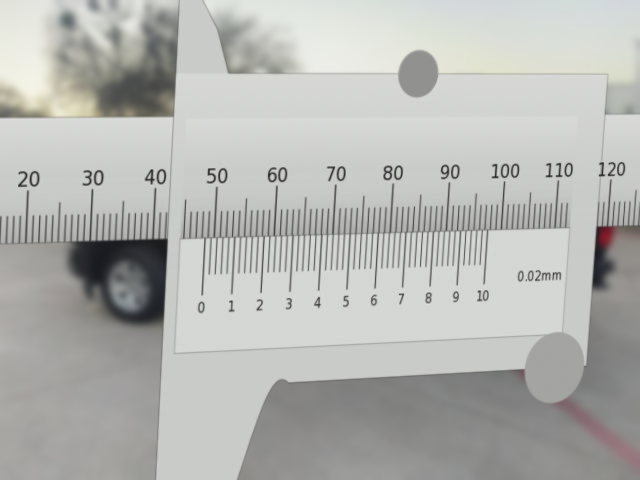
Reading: 48.5 (mm)
